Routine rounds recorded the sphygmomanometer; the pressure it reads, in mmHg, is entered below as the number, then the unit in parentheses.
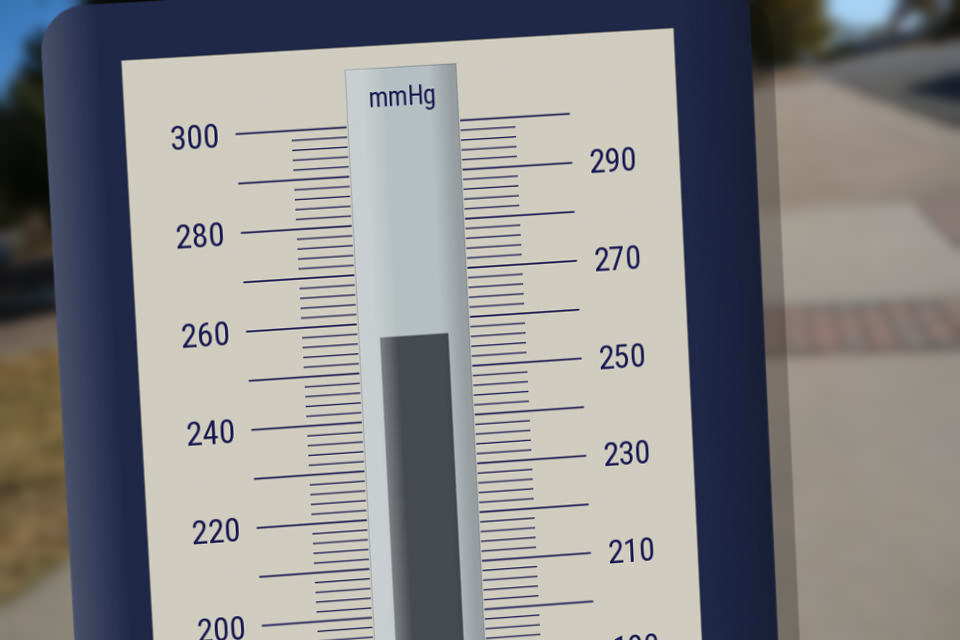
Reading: 257 (mmHg)
